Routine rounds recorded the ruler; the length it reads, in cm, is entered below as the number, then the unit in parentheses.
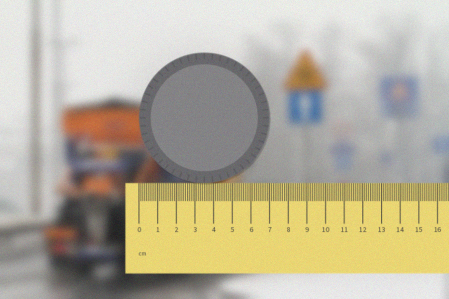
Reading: 7 (cm)
